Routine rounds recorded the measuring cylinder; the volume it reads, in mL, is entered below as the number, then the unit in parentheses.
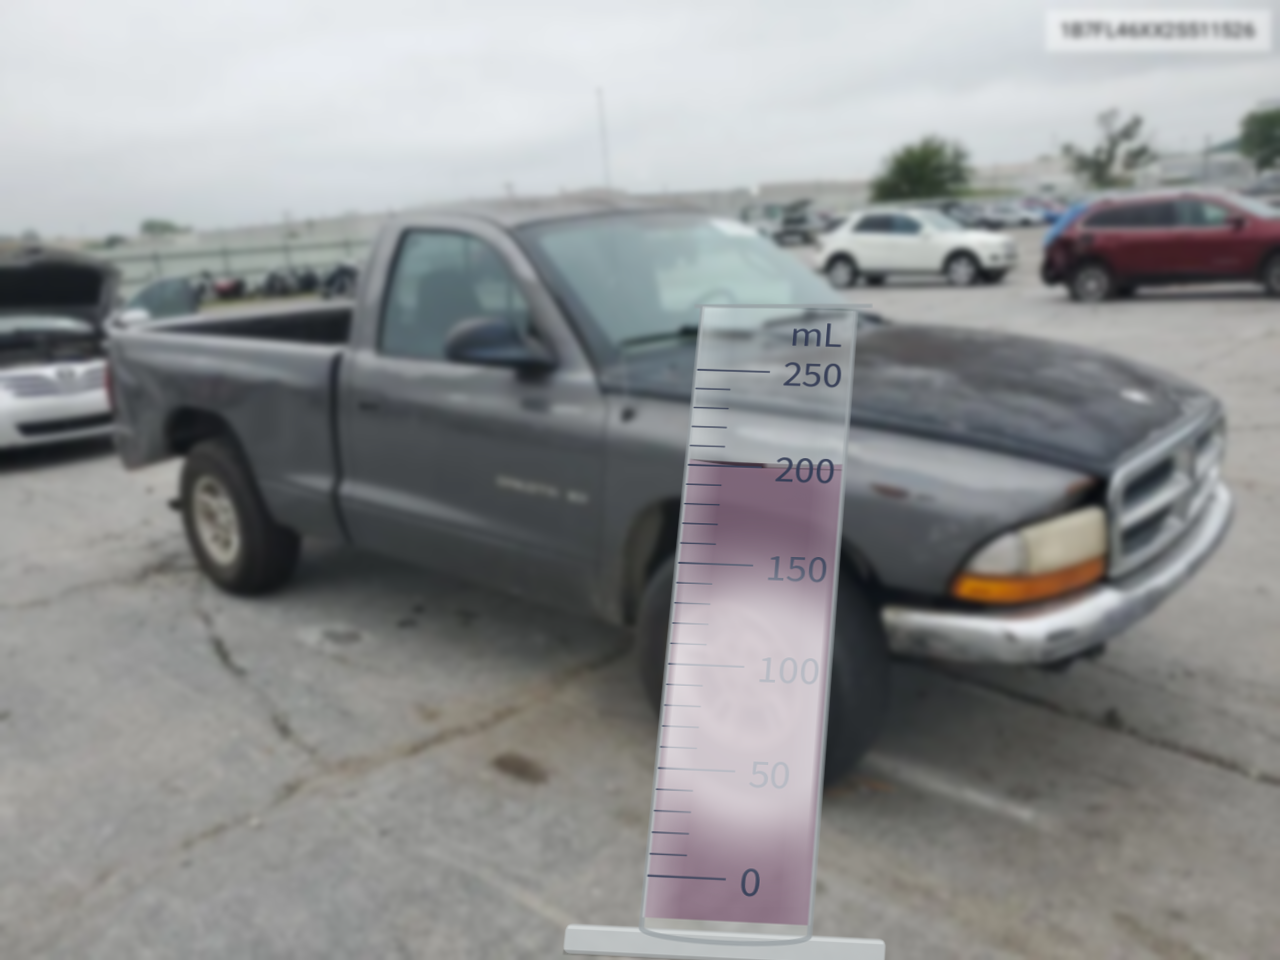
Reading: 200 (mL)
